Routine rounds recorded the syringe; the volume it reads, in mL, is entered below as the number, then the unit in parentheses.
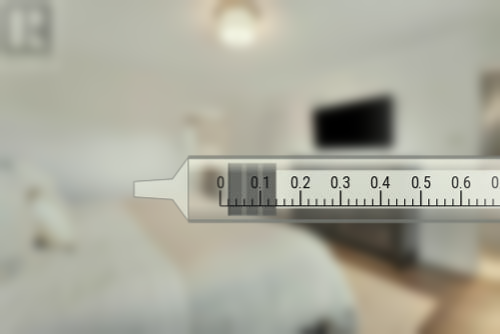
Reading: 0.02 (mL)
